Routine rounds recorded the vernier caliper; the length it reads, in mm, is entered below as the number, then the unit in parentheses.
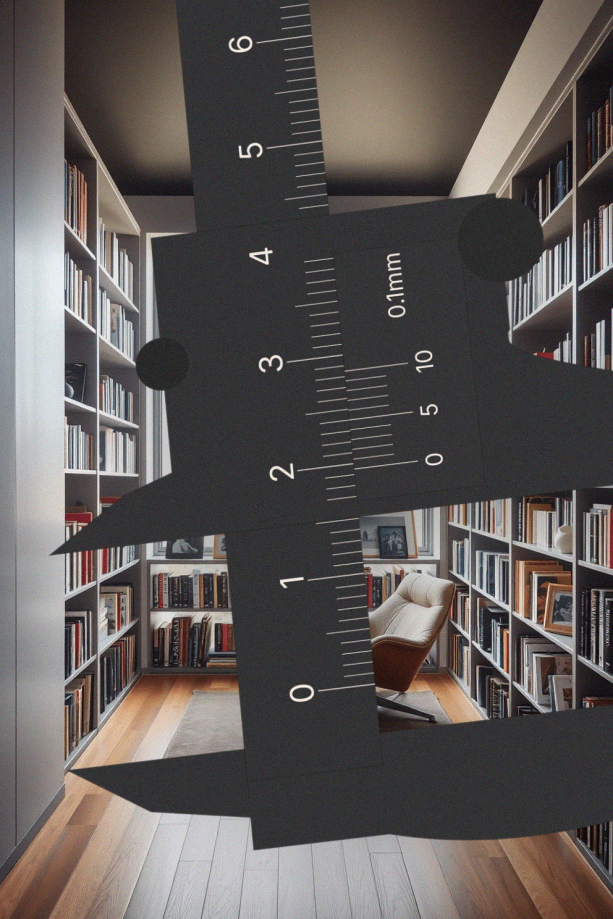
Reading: 19.5 (mm)
